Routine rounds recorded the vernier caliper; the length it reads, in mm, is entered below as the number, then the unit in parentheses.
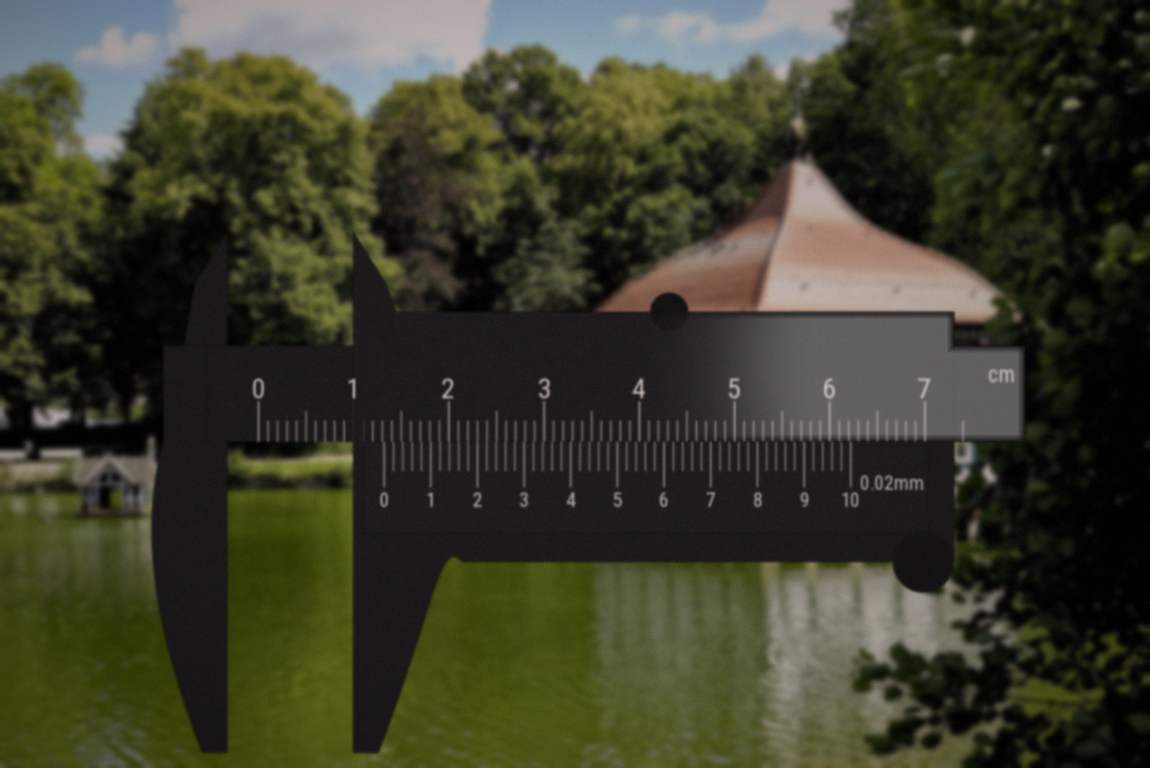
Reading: 13.2 (mm)
